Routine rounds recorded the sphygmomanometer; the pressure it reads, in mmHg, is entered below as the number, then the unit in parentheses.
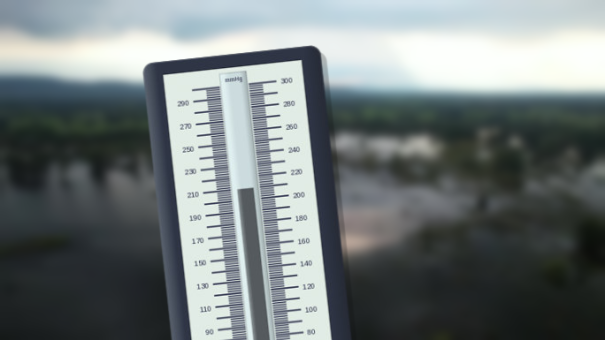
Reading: 210 (mmHg)
